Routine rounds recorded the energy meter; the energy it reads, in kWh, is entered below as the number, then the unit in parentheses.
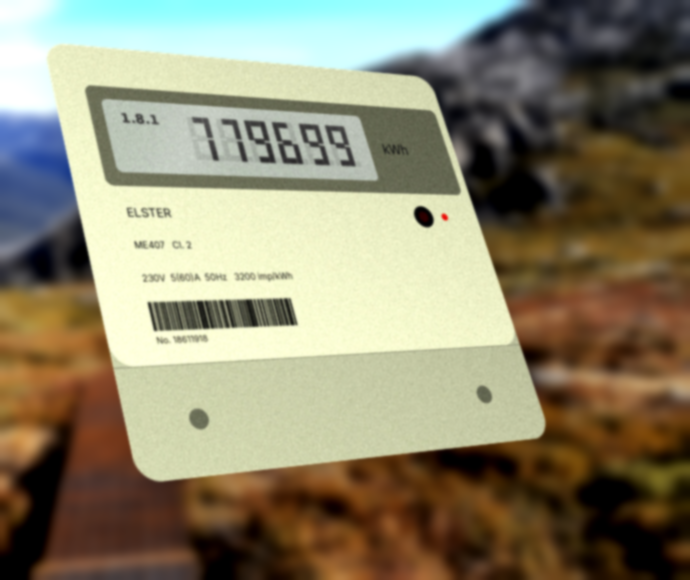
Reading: 779699 (kWh)
